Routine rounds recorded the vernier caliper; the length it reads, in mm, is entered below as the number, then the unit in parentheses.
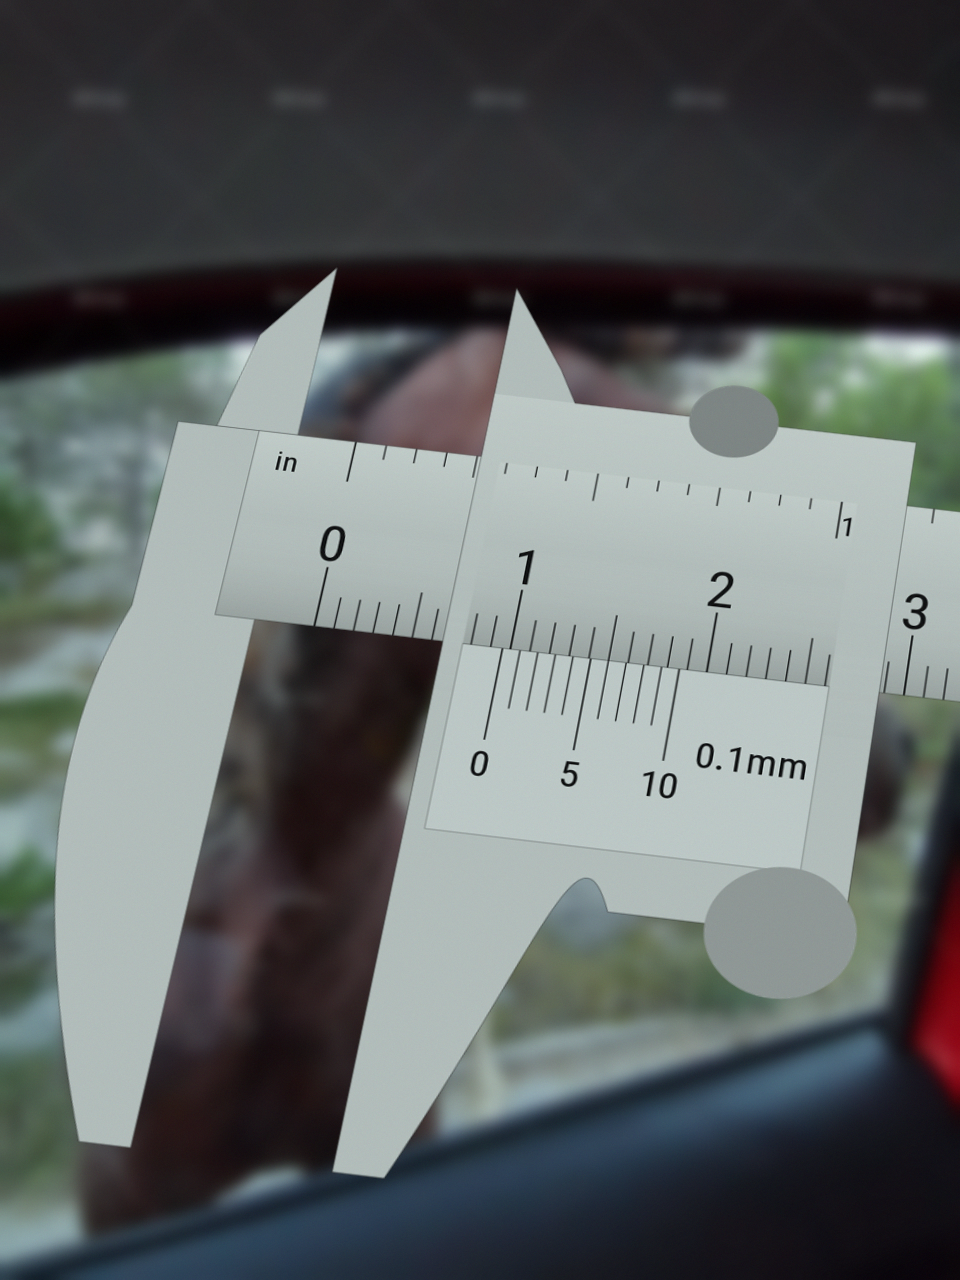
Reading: 9.6 (mm)
